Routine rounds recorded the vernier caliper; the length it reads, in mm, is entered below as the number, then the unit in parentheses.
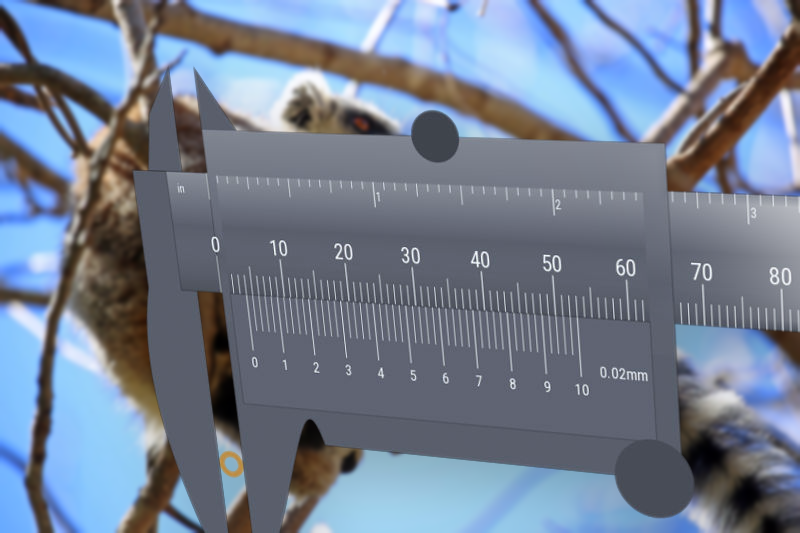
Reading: 4.0 (mm)
